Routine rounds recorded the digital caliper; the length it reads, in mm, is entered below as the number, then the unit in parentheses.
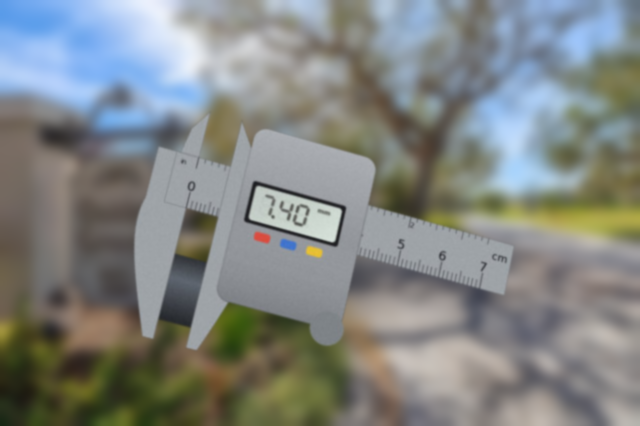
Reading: 7.40 (mm)
